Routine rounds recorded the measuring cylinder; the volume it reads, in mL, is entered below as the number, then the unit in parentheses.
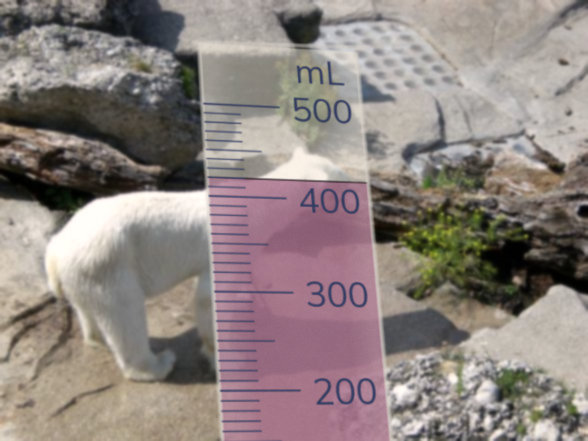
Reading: 420 (mL)
